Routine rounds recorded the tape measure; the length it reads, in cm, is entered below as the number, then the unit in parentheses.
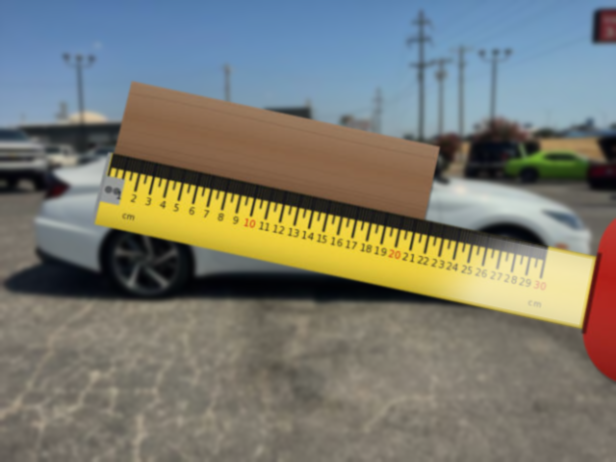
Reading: 21.5 (cm)
